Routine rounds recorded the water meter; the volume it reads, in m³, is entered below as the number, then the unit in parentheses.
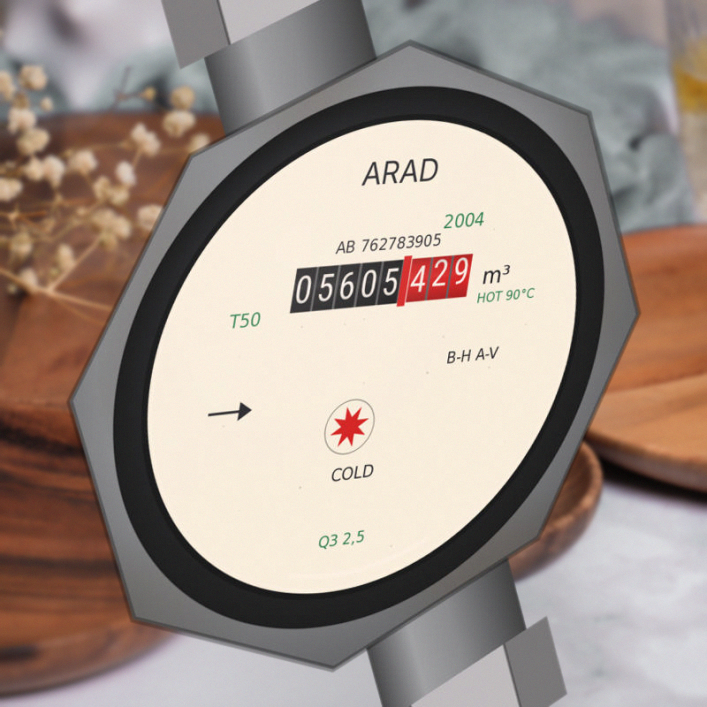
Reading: 5605.429 (m³)
